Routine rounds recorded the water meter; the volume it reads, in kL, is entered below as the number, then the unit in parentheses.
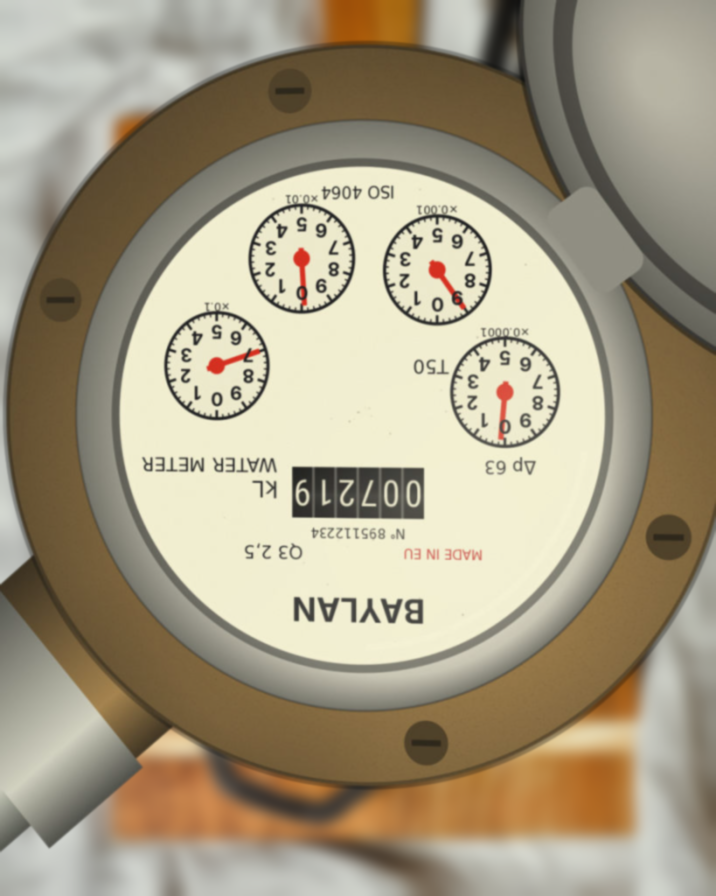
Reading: 7219.6990 (kL)
